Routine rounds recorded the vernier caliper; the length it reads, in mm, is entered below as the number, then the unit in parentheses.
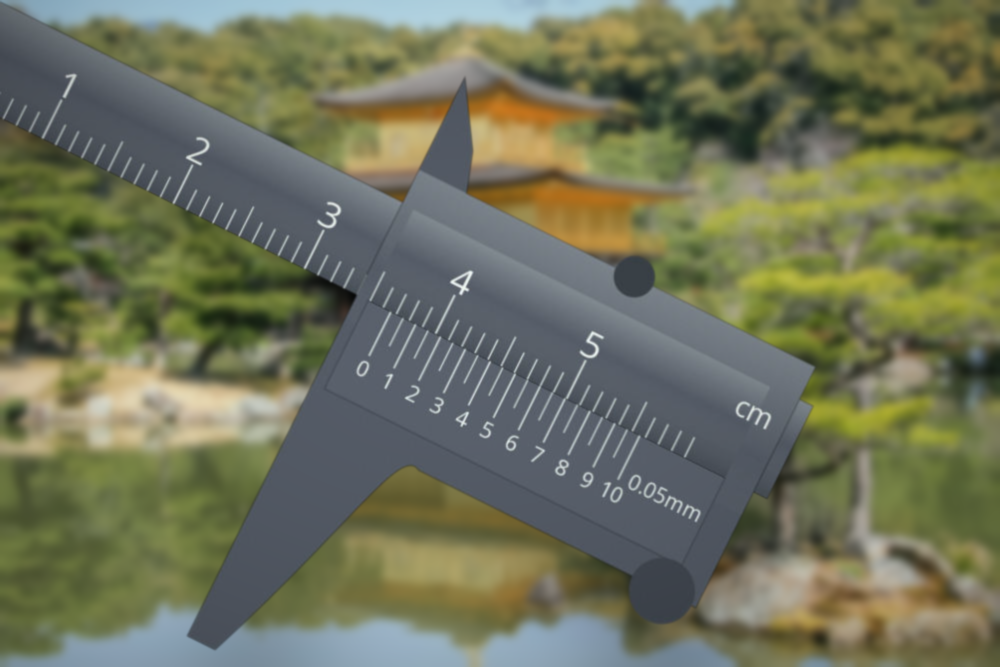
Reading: 36.6 (mm)
